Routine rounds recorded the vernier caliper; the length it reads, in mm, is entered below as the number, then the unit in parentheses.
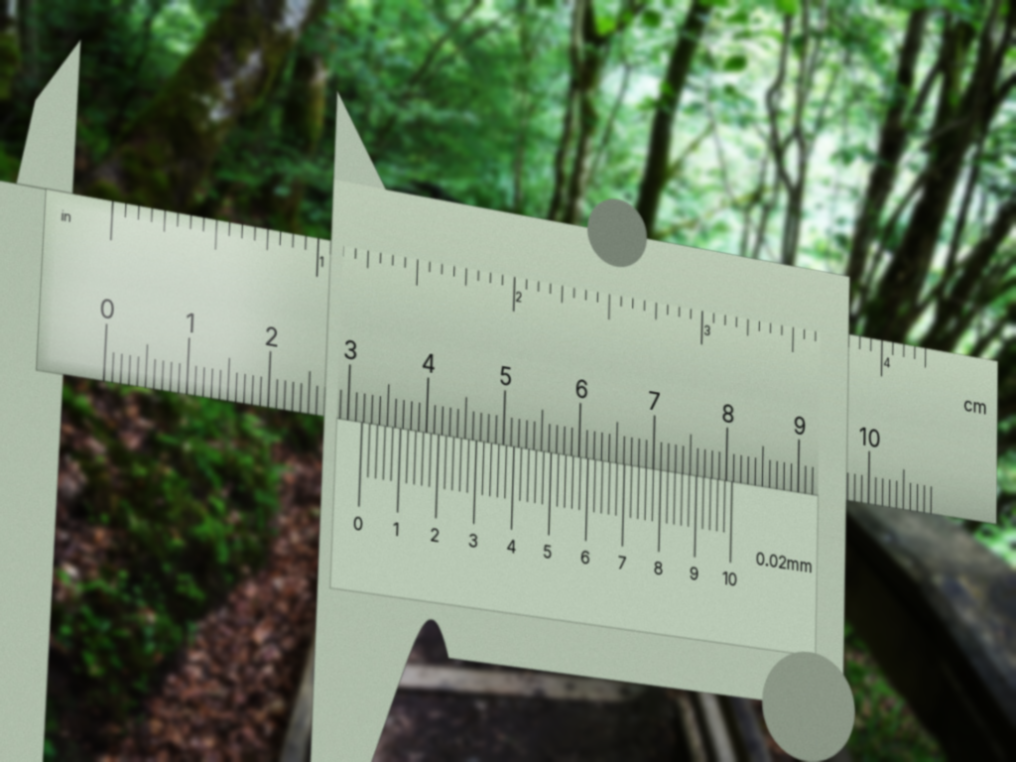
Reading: 31.8 (mm)
